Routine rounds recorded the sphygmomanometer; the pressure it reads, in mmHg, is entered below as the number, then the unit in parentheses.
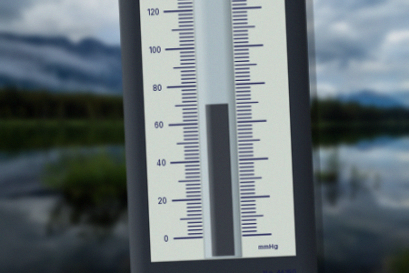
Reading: 70 (mmHg)
